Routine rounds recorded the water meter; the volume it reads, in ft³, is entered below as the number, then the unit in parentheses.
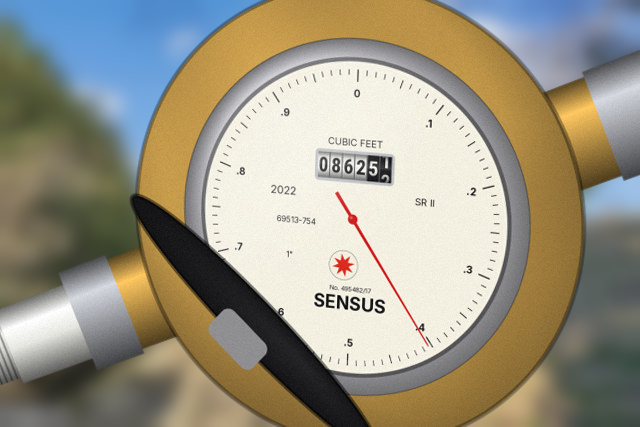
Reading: 86251.40 (ft³)
